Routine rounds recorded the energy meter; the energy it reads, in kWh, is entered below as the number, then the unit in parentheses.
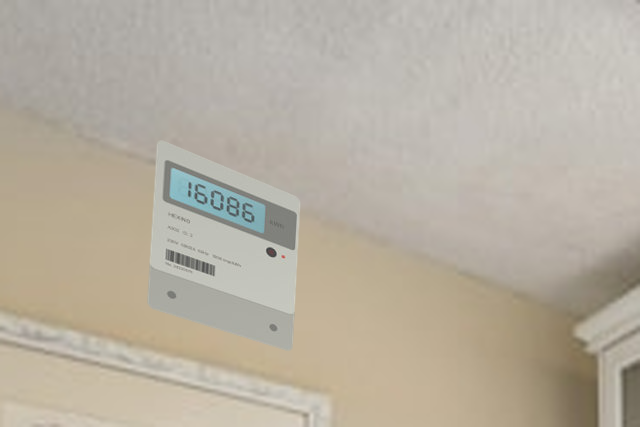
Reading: 16086 (kWh)
